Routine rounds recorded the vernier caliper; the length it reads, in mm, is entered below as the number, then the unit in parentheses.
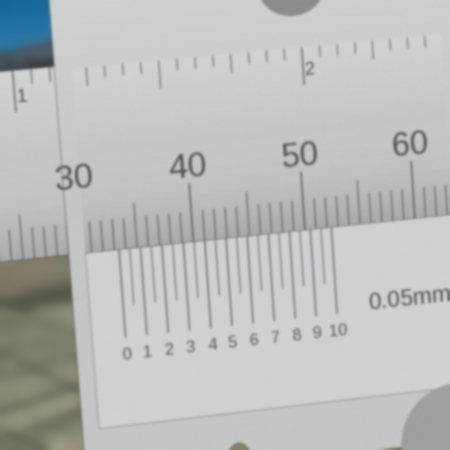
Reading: 33.4 (mm)
